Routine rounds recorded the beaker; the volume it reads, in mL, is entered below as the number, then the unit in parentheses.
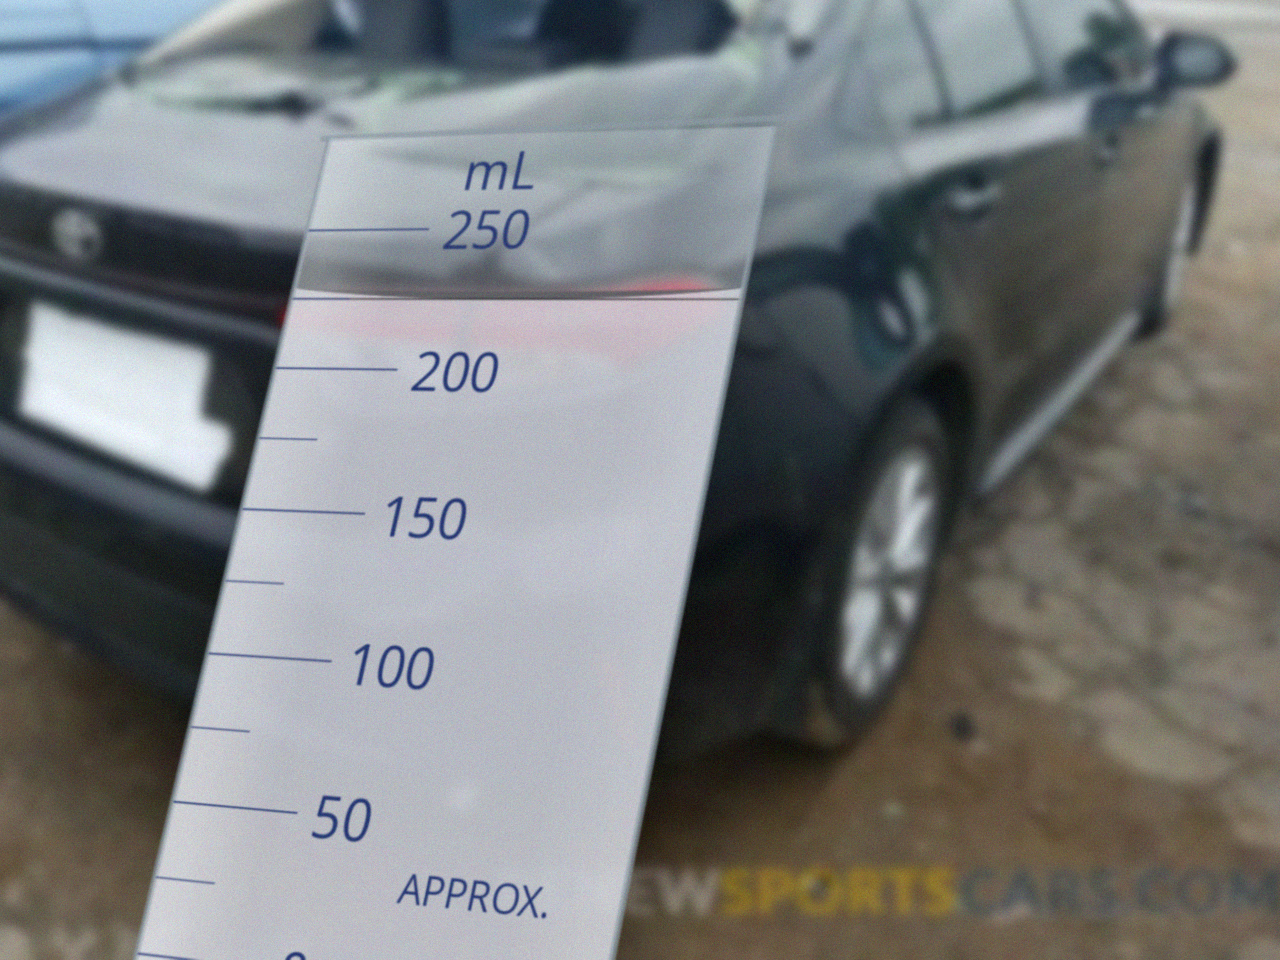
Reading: 225 (mL)
